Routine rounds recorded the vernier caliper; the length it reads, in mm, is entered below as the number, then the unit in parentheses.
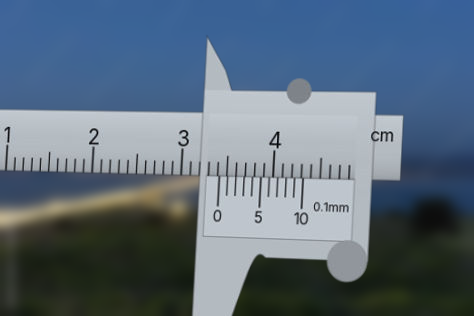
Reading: 34.2 (mm)
